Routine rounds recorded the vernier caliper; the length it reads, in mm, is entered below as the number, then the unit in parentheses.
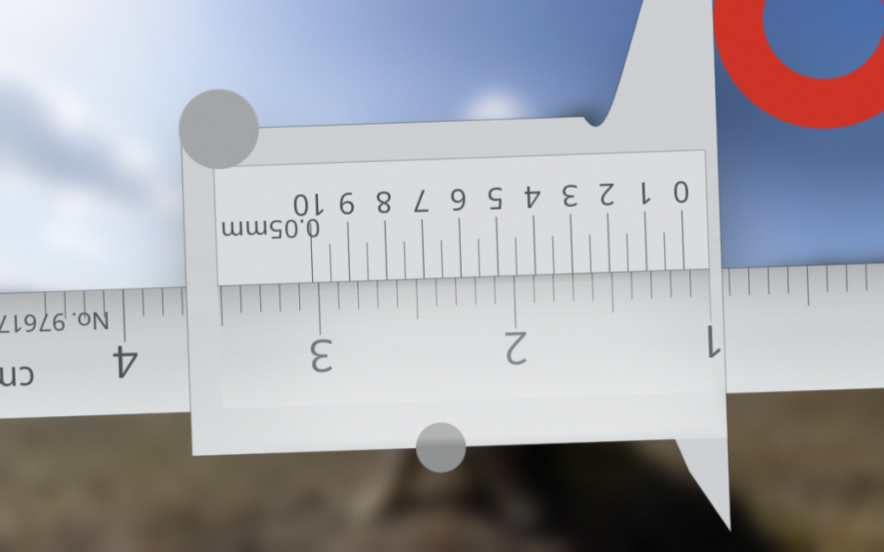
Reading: 11.3 (mm)
